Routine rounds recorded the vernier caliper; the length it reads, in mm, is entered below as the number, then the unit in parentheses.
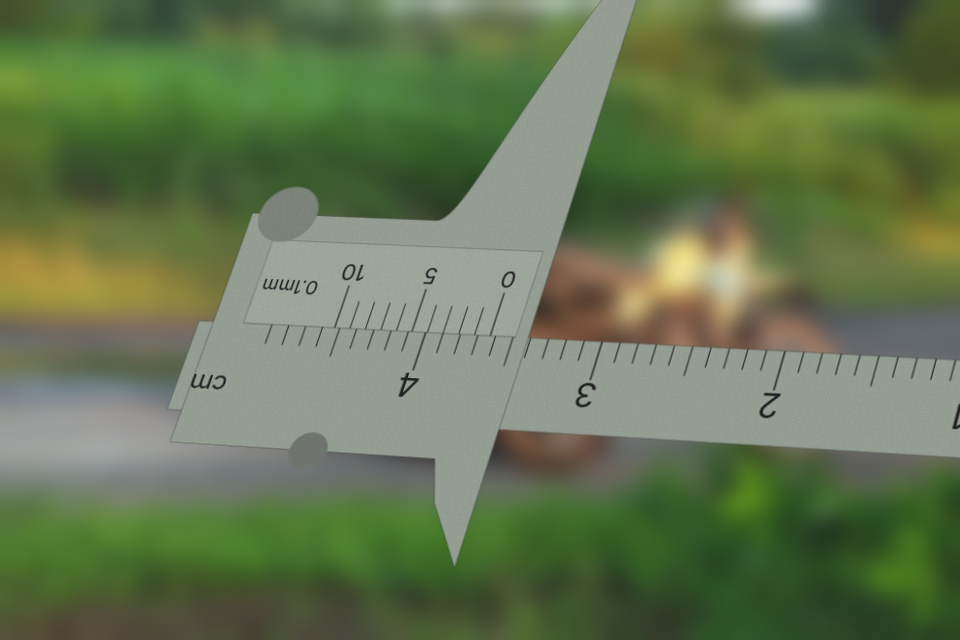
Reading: 36.3 (mm)
